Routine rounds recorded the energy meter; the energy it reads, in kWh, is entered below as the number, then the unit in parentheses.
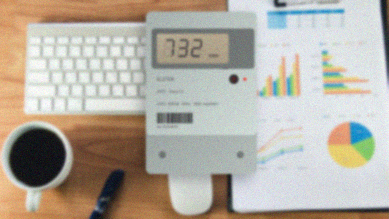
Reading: 732 (kWh)
